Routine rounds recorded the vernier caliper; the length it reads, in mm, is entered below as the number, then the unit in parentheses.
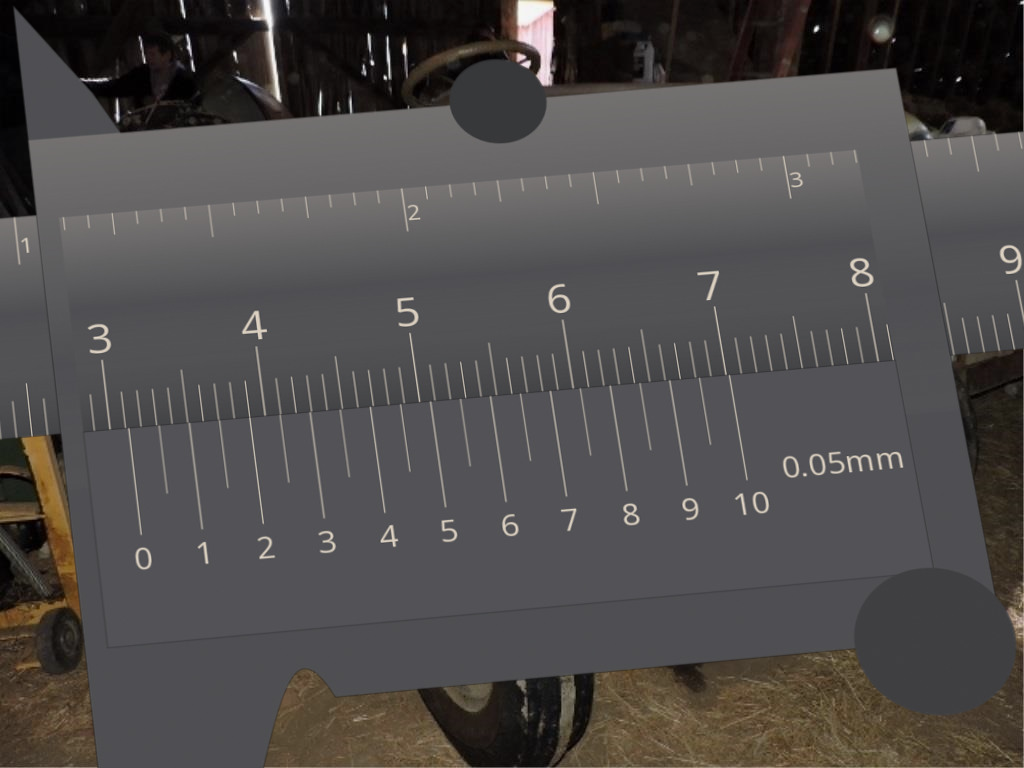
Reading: 31.2 (mm)
